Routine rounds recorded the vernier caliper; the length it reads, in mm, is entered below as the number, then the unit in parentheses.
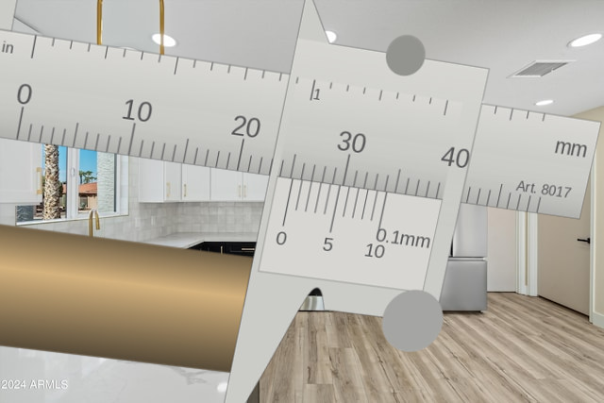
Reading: 25.2 (mm)
